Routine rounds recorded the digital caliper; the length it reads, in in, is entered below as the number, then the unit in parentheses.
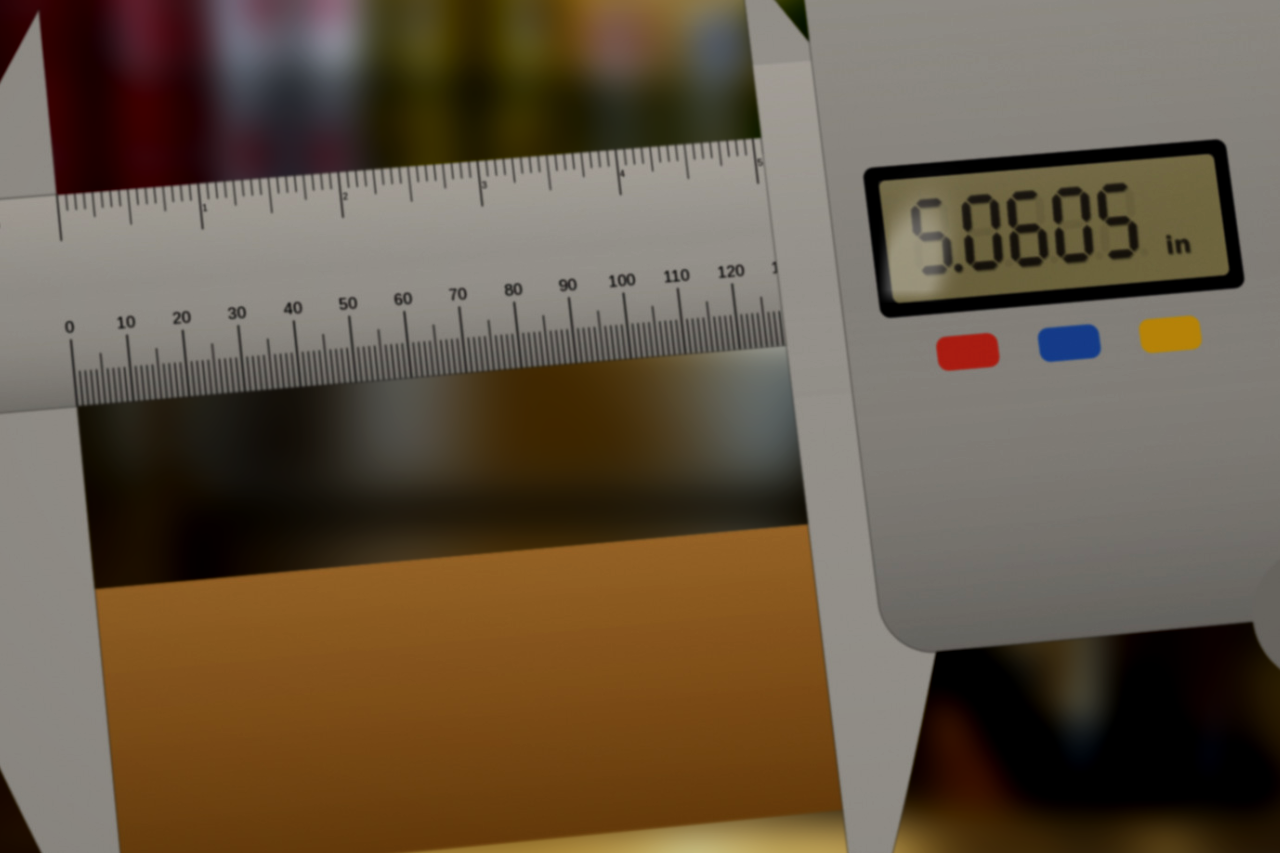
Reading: 5.0605 (in)
